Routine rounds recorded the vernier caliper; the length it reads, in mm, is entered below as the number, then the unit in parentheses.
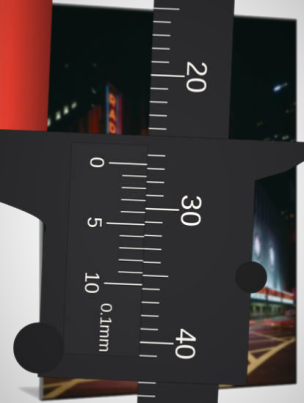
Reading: 26.7 (mm)
